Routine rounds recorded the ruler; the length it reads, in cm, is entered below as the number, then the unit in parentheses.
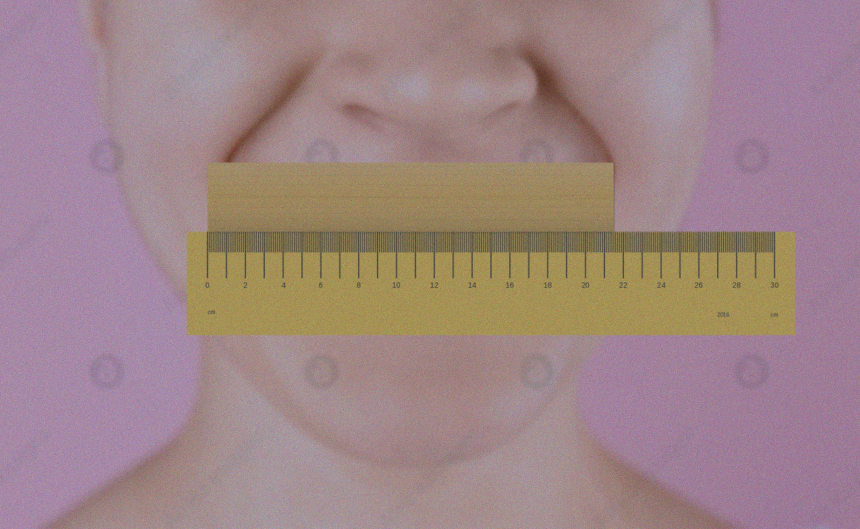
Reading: 21.5 (cm)
